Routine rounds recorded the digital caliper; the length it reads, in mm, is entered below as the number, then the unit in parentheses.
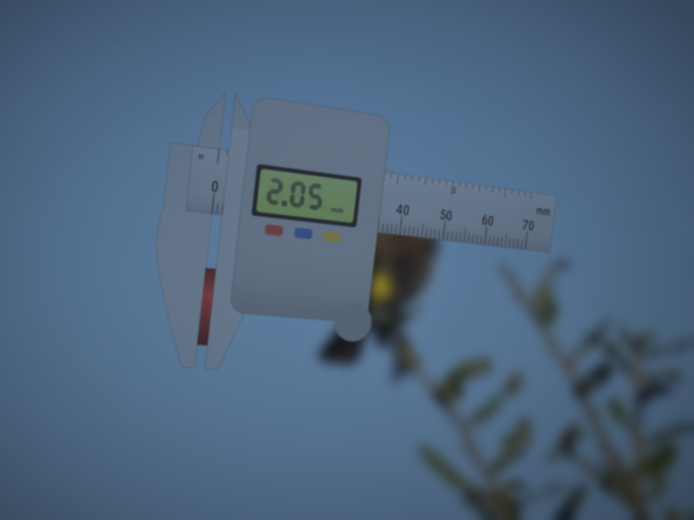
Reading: 2.05 (mm)
